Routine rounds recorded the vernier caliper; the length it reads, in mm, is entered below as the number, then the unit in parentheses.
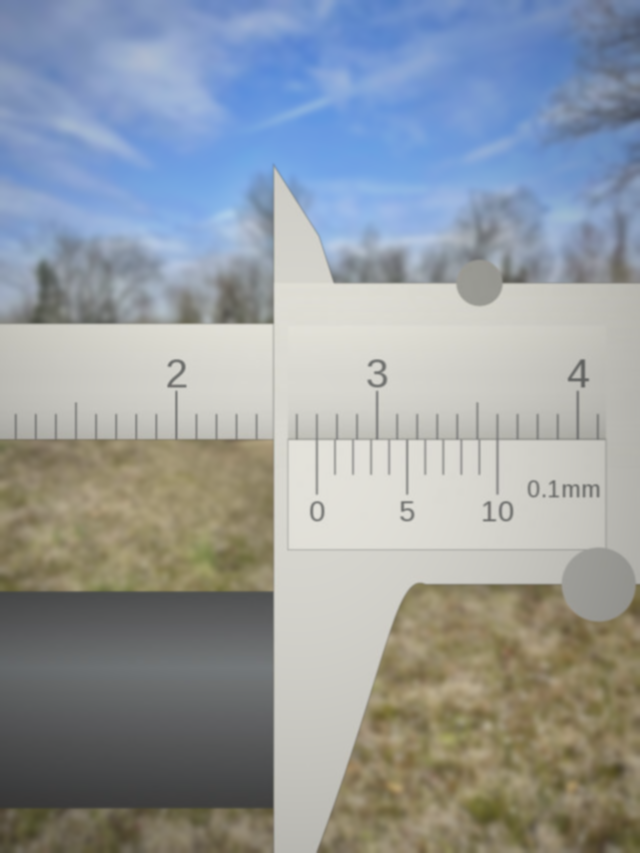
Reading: 27.0 (mm)
